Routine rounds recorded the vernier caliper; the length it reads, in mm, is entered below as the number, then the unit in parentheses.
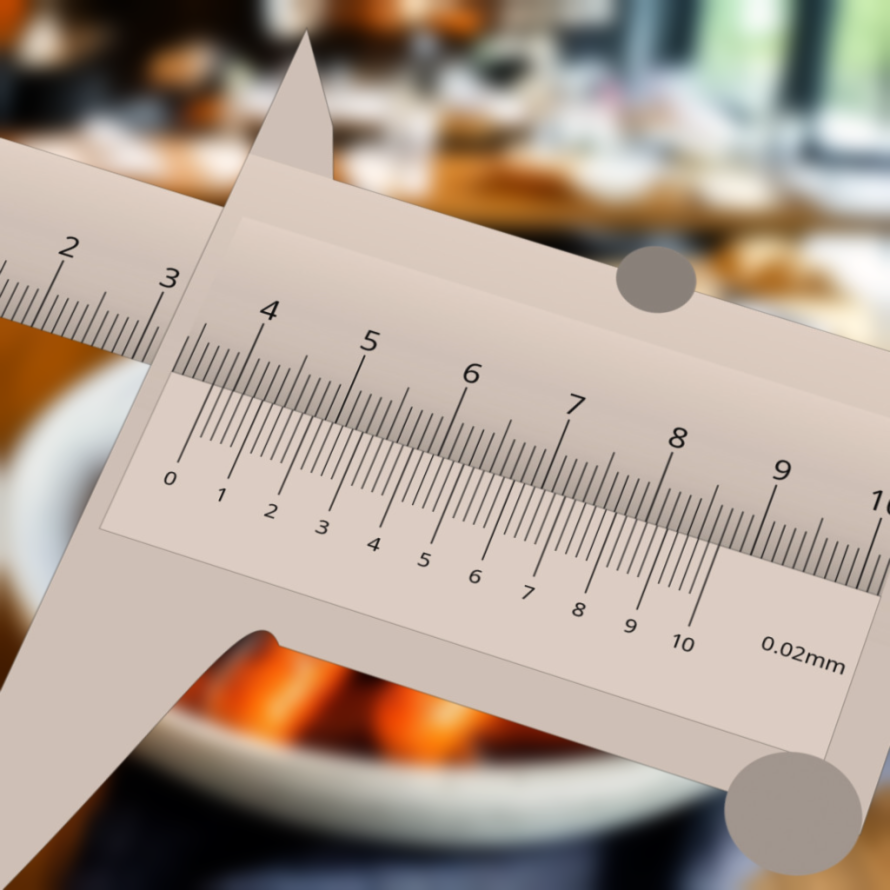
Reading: 38.0 (mm)
